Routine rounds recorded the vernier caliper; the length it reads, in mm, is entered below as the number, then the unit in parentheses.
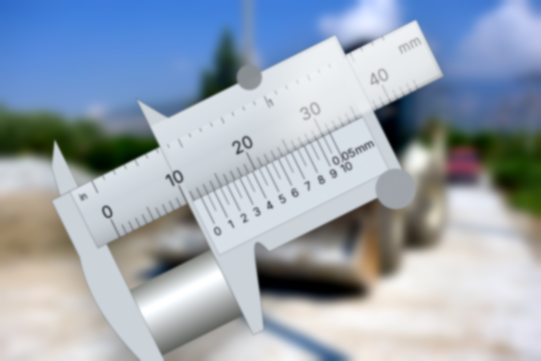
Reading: 12.0 (mm)
